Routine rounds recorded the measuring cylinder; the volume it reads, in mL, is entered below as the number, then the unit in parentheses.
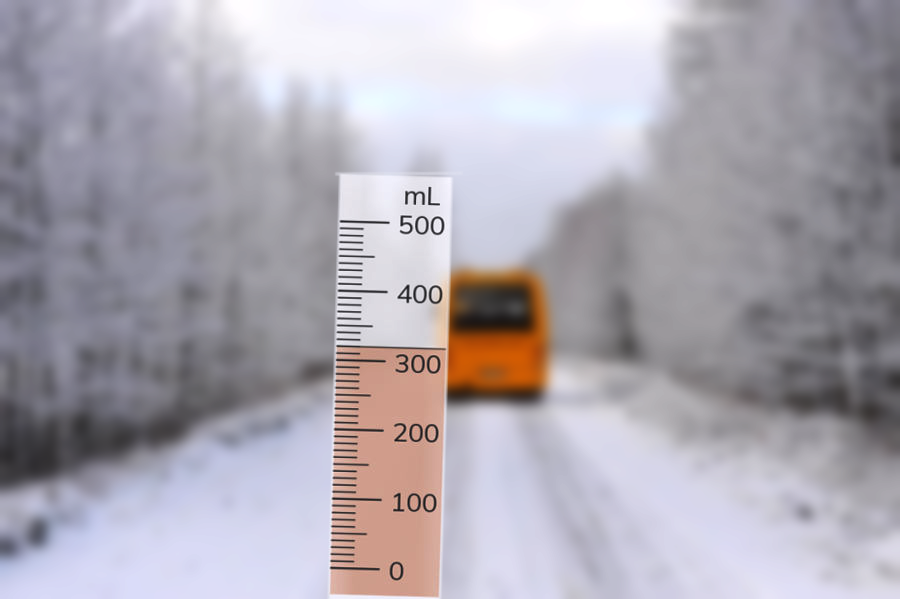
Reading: 320 (mL)
